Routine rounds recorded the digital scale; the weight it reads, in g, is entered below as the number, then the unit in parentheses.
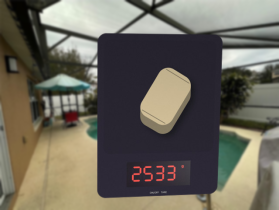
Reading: 2533 (g)
